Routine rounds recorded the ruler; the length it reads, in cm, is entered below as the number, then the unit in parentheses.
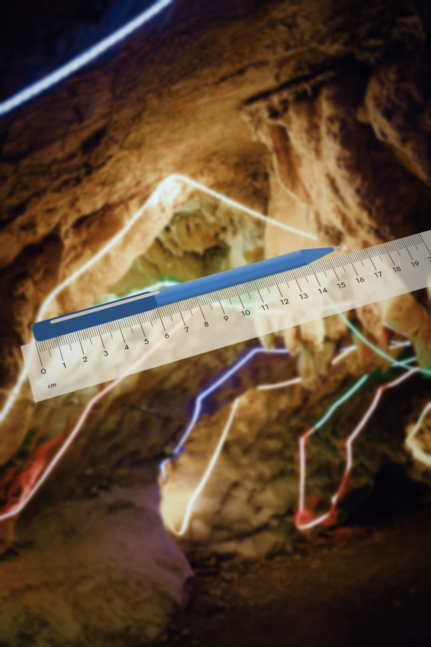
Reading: 16 (cm)
